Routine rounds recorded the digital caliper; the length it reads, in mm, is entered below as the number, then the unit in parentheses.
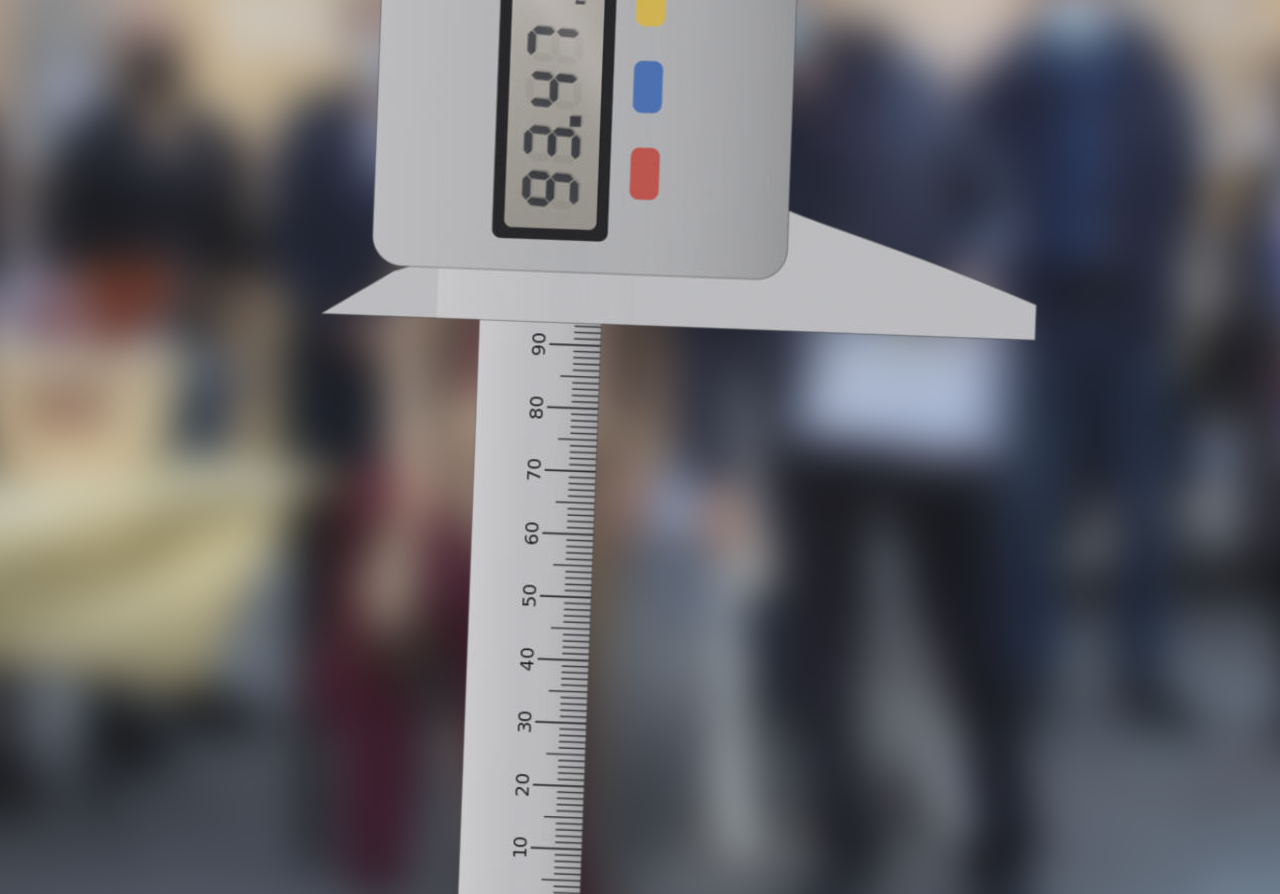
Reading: 93.47 (mm)
